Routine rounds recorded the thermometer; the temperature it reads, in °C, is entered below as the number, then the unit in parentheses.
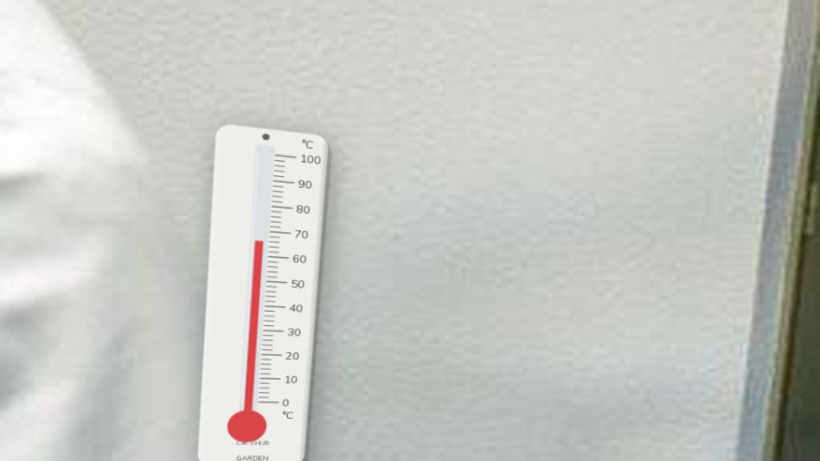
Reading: 66 (°C)
